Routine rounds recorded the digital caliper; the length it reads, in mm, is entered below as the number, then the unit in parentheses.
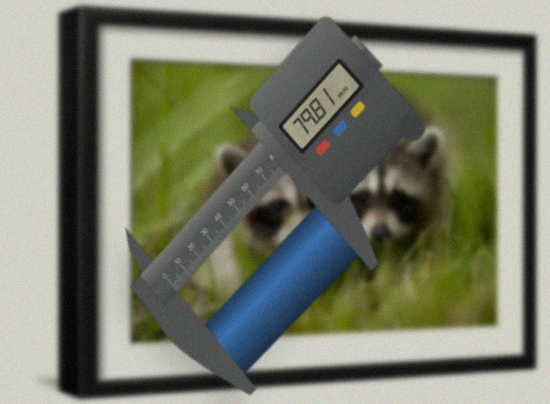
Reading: 79.81 (mm)
